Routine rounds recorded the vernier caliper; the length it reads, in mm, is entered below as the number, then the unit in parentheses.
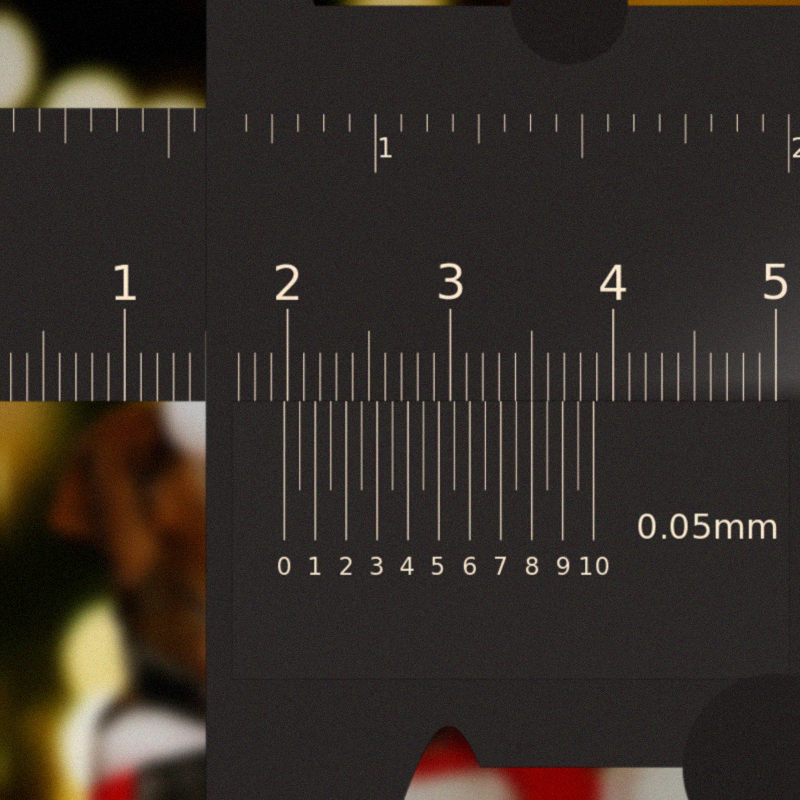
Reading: 19.8 (mm)
